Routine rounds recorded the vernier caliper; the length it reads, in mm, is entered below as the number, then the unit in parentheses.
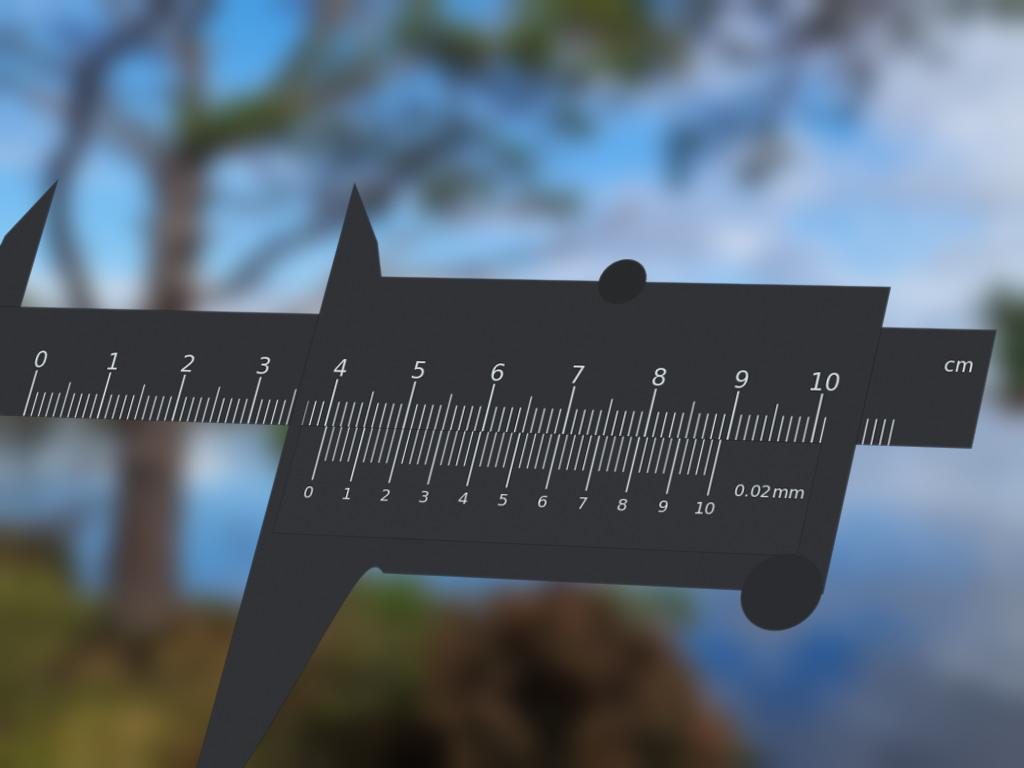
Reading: 40.2 (mm)
